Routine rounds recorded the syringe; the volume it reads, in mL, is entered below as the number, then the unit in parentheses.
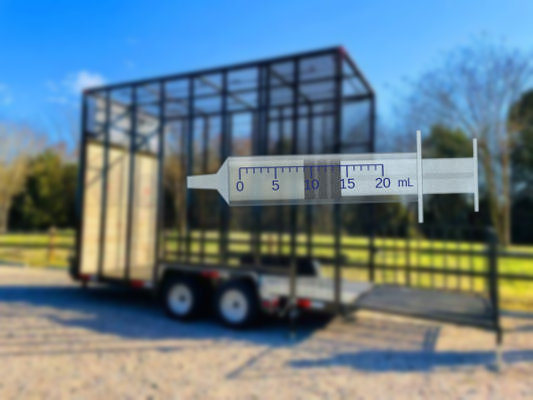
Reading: 9 (mL)
